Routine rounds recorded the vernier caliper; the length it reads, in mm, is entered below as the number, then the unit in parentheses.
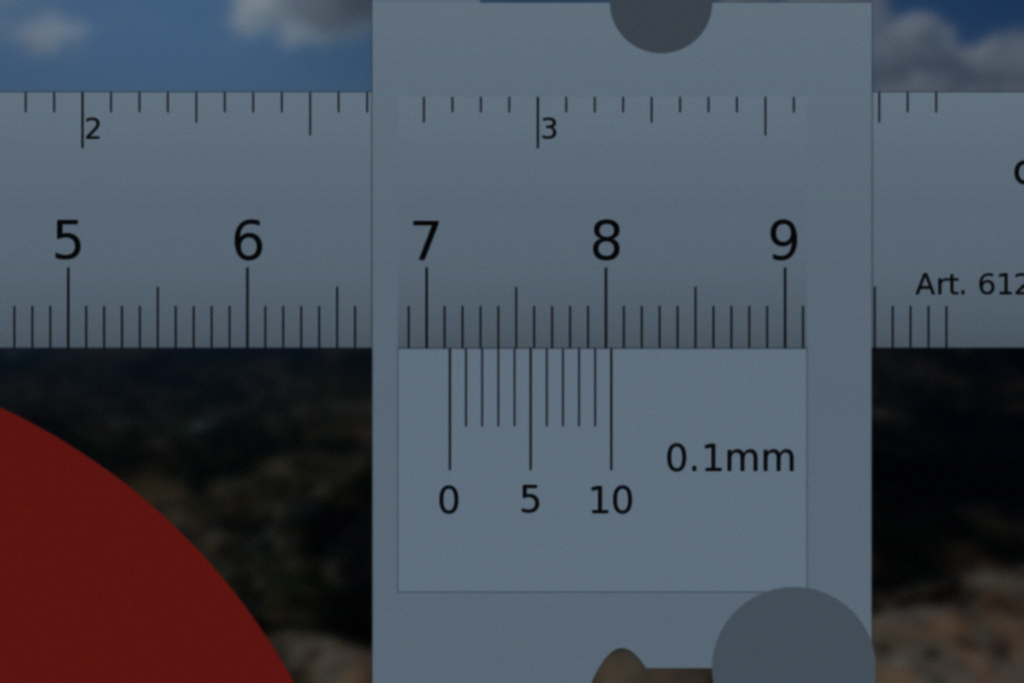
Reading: 71.3 (mm)
